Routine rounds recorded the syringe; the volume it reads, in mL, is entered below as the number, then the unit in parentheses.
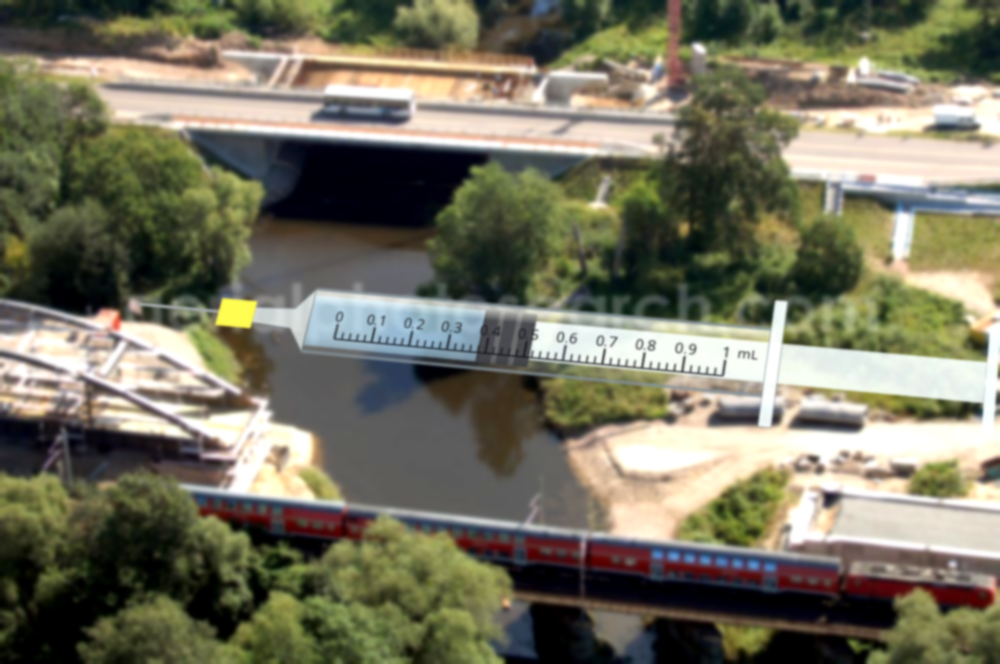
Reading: 0.38 (mL)
